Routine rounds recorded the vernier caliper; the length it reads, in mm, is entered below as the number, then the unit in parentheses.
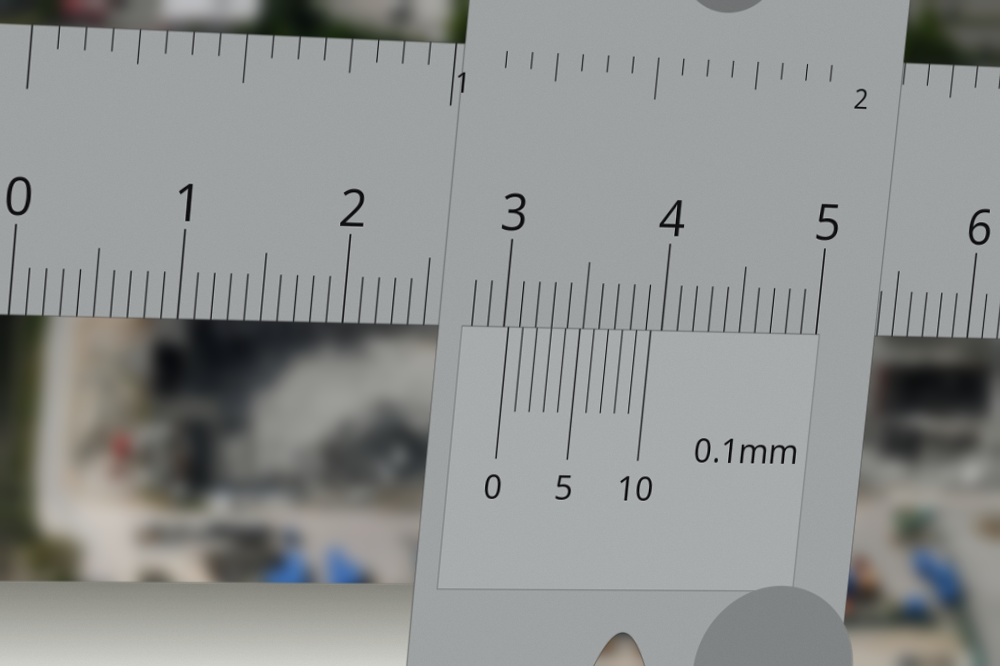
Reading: 30.3 (mm)
